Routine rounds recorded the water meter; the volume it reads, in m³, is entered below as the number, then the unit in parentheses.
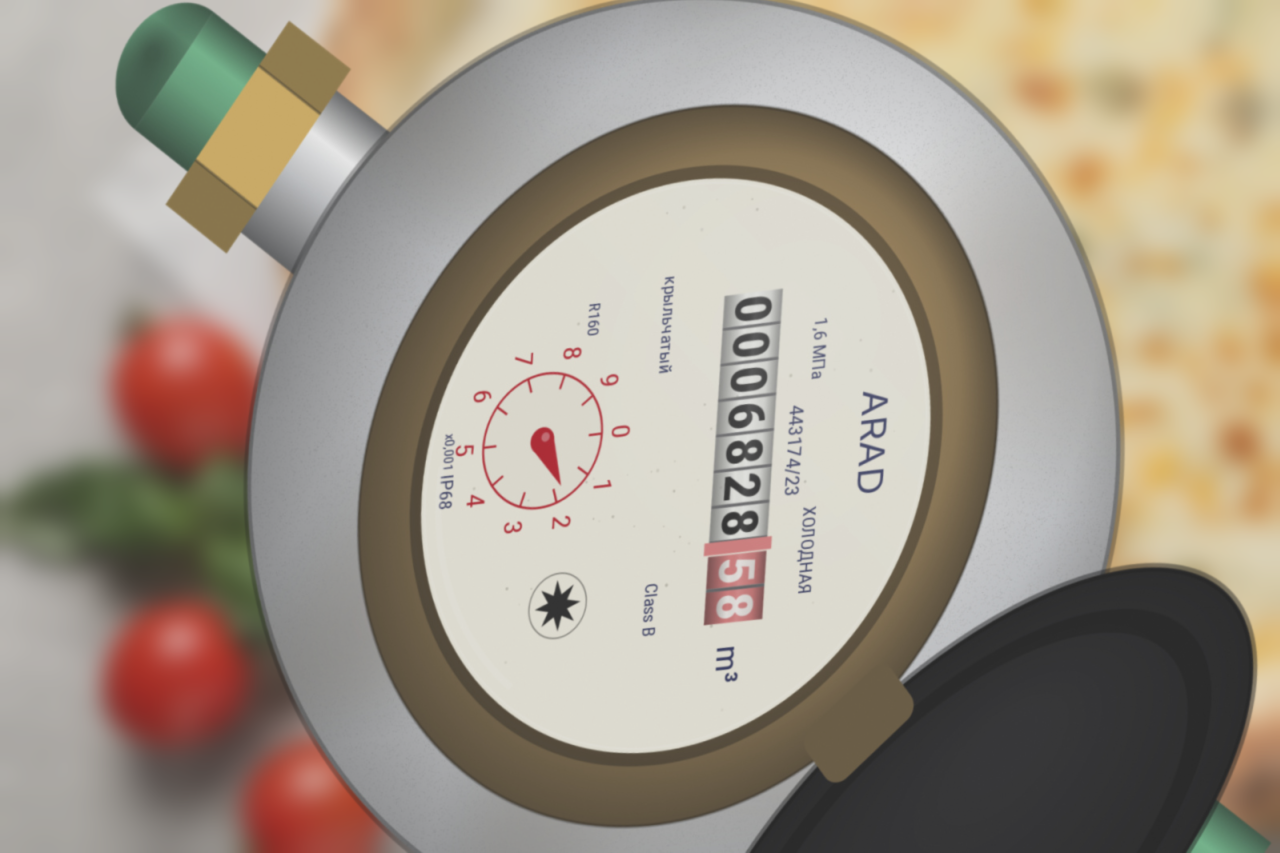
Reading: 6828.581 (m³)
